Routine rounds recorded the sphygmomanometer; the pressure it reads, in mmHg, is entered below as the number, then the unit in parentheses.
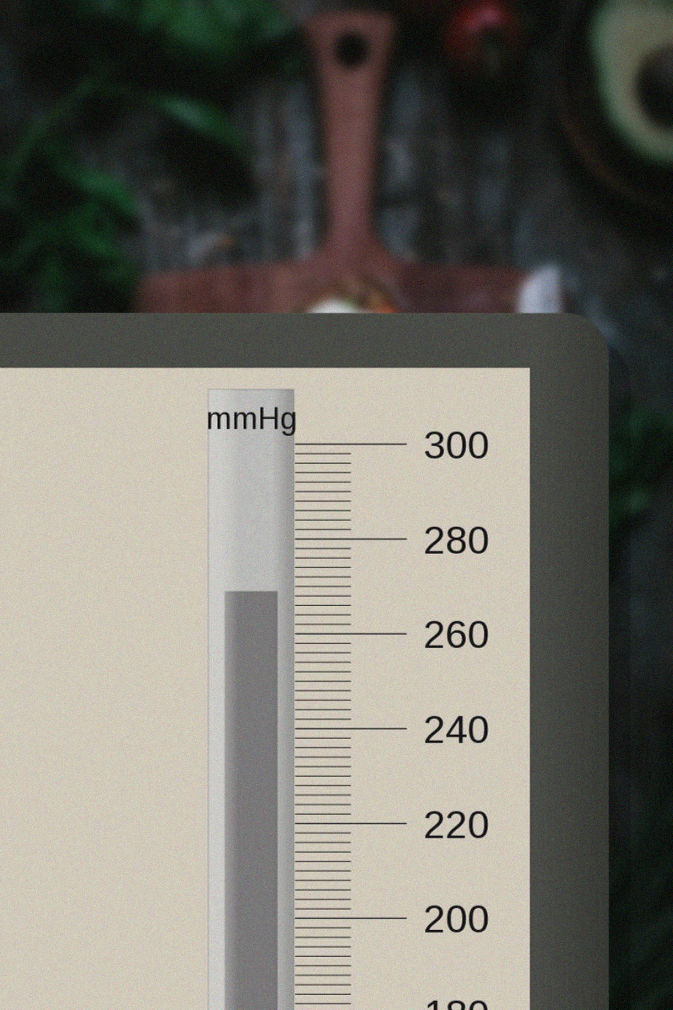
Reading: 269 (mmHg)
